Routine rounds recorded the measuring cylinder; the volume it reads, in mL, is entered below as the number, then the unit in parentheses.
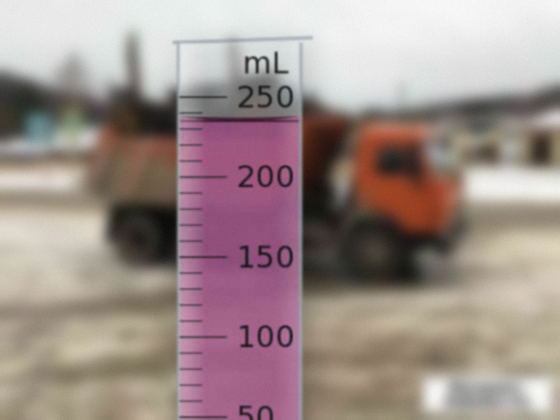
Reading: 235 (mL)
